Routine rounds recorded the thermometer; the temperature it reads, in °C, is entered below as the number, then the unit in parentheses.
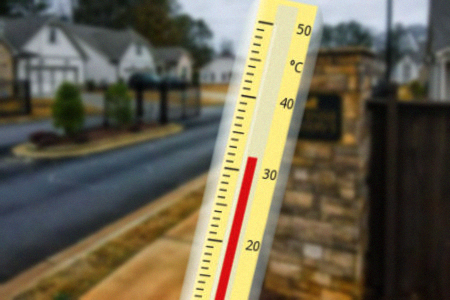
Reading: 32 (°C)
